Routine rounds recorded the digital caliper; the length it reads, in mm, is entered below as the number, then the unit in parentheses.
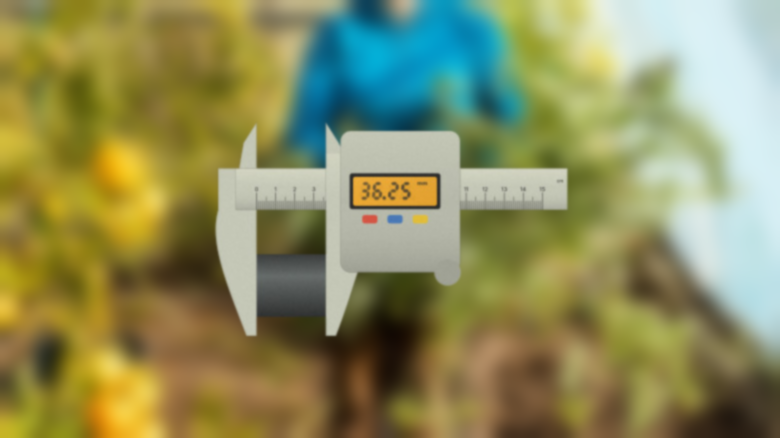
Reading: 36.25 (mm)
